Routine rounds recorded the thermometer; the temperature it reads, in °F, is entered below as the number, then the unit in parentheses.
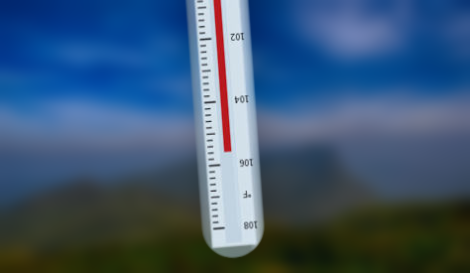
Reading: 105.6 (°F)
